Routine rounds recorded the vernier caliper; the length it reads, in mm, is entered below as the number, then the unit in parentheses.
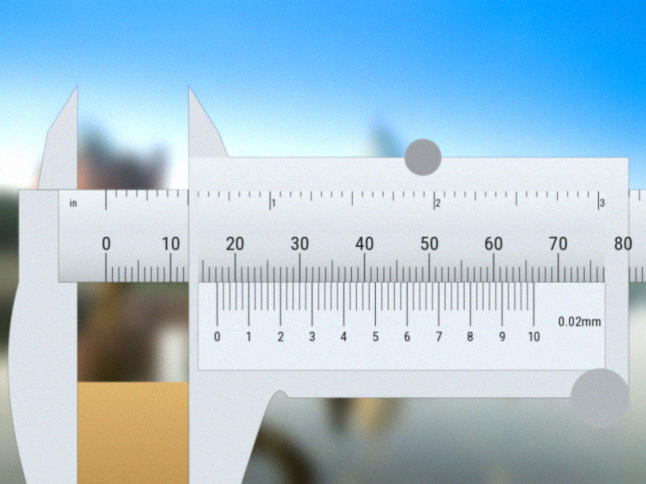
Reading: 17.2 (mm)
